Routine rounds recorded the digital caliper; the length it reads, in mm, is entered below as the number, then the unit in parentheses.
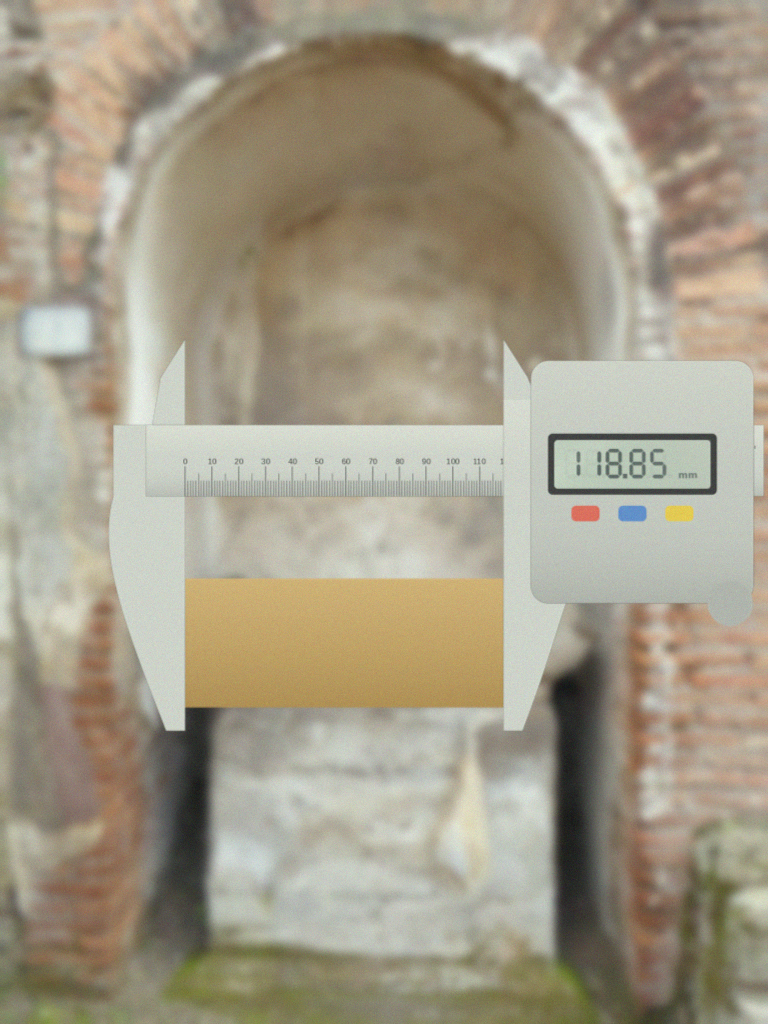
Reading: 118.85 (mm)
